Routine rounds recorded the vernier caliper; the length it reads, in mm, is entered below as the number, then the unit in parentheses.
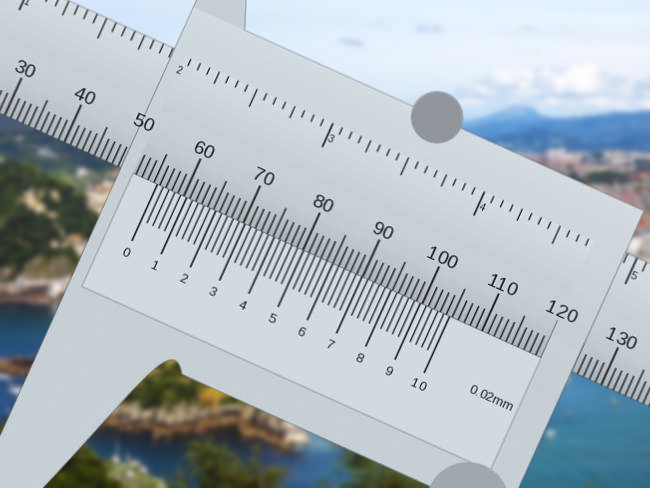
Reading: 55.6 (mm)
